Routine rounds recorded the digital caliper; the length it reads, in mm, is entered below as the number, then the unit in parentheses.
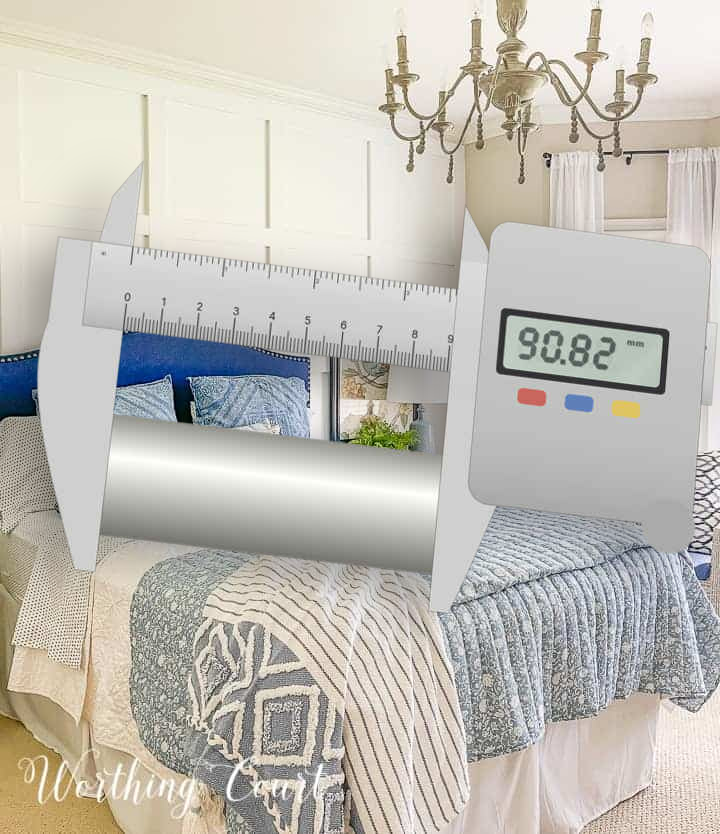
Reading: 90.82 (mm)
